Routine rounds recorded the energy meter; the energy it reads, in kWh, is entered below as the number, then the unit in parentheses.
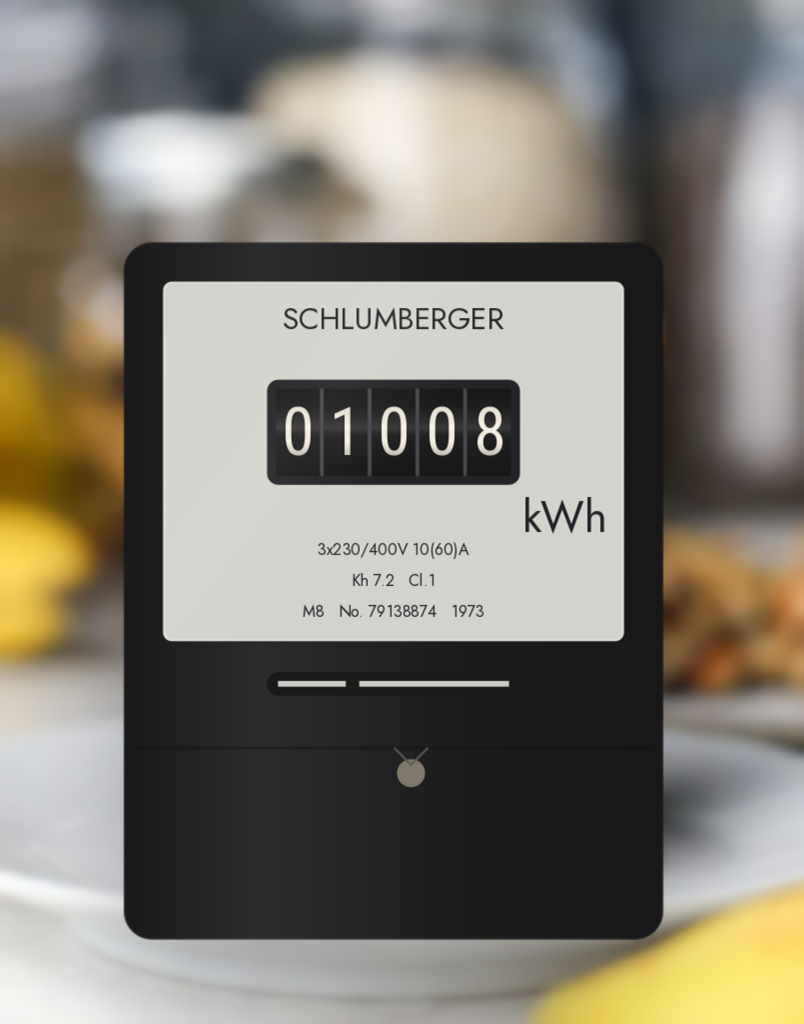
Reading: 1008 (kWh)
